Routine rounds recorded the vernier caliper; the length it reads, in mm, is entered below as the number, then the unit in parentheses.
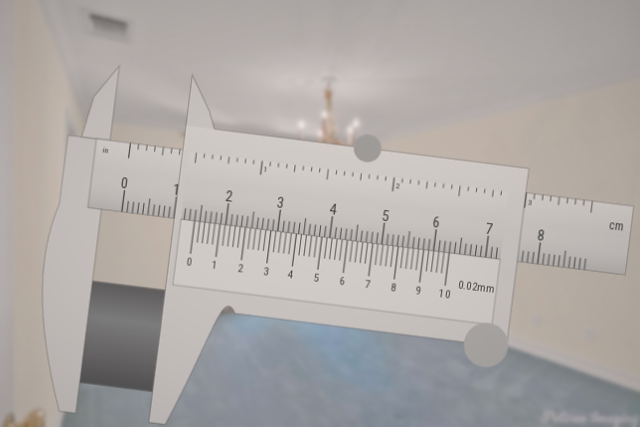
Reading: 14.0 (mm)
